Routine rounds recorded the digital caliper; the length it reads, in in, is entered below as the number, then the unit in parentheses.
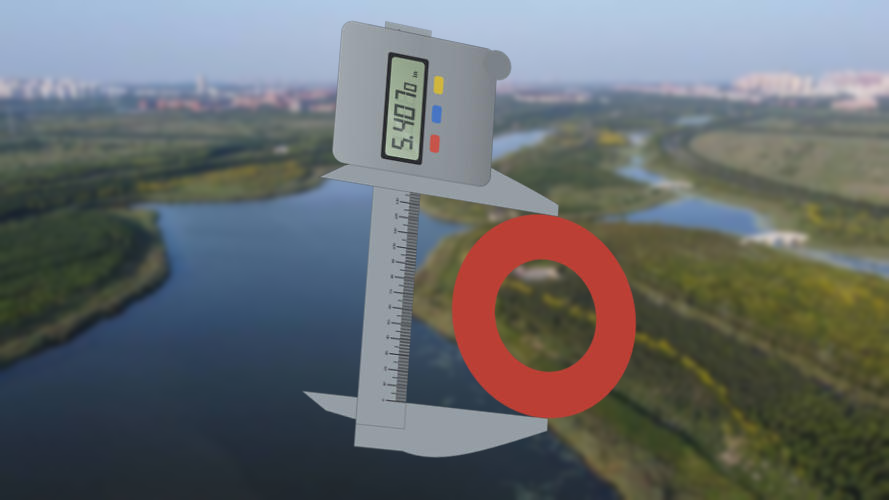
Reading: 5.4070 (in)
